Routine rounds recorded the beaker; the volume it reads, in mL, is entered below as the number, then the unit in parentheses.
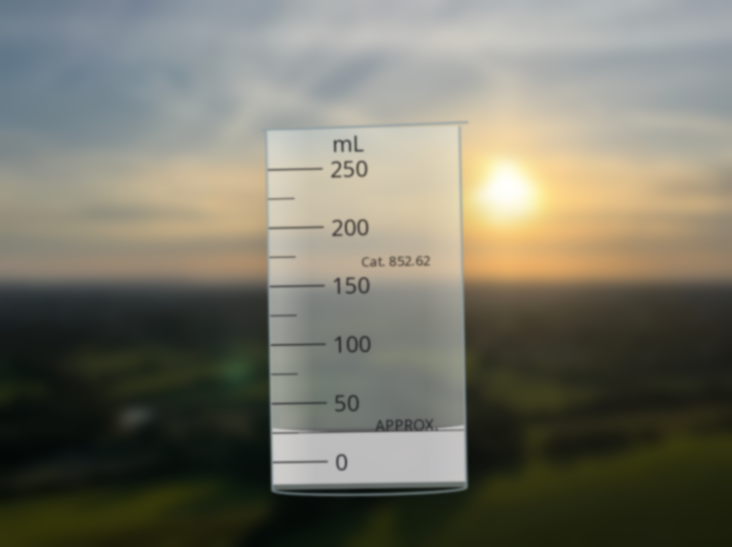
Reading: 25 (mL)
